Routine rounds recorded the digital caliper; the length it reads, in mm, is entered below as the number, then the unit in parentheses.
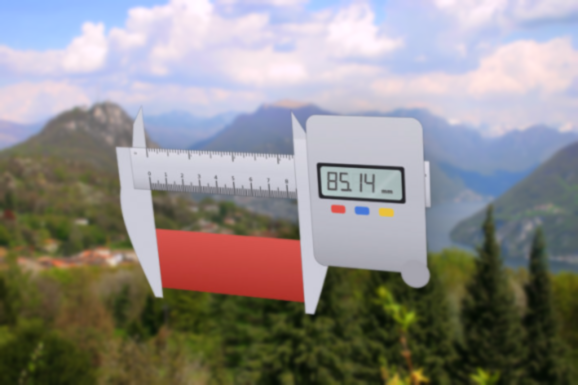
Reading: 85.14 (mm)
